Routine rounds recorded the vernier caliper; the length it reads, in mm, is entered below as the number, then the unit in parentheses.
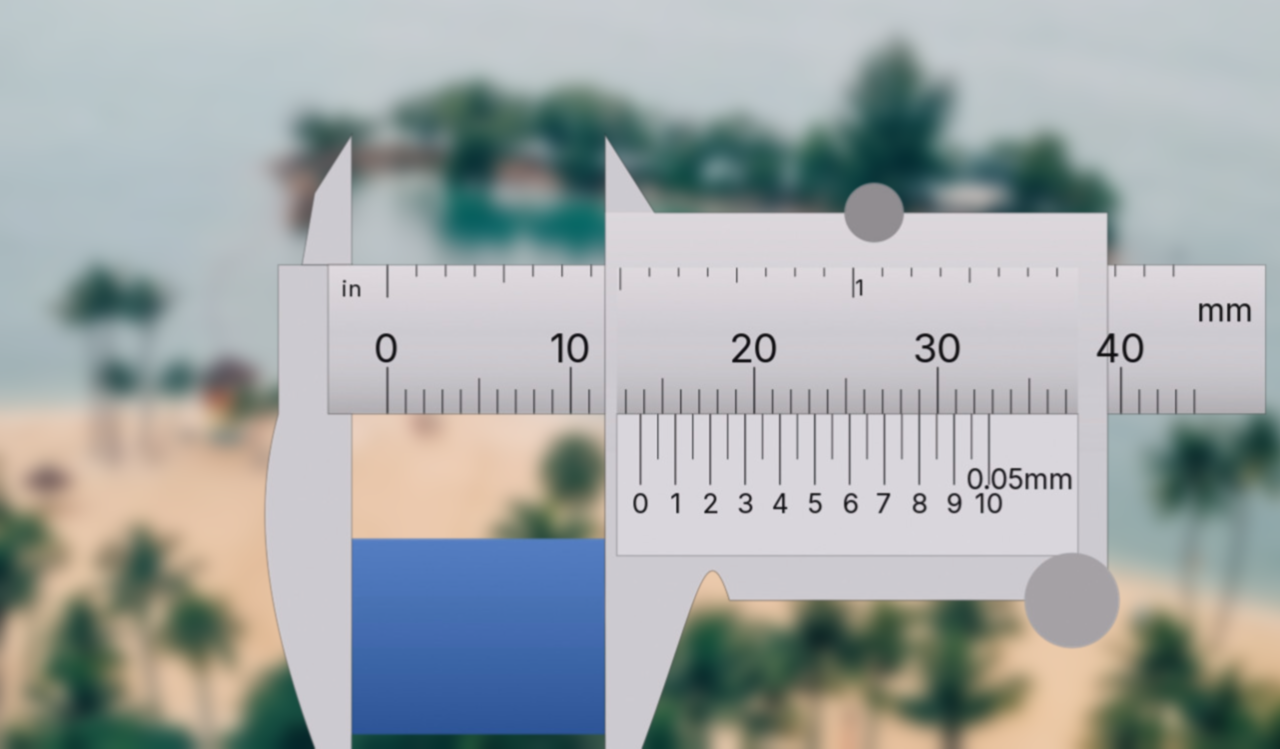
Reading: 13.8 (mm)
